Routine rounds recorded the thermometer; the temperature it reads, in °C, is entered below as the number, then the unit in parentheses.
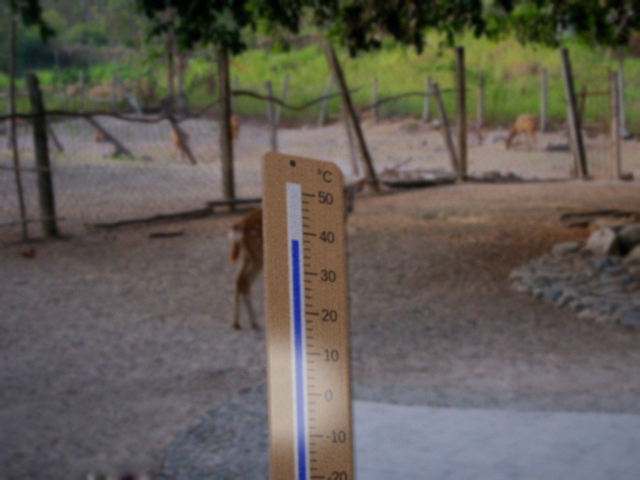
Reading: 38 (°C)
